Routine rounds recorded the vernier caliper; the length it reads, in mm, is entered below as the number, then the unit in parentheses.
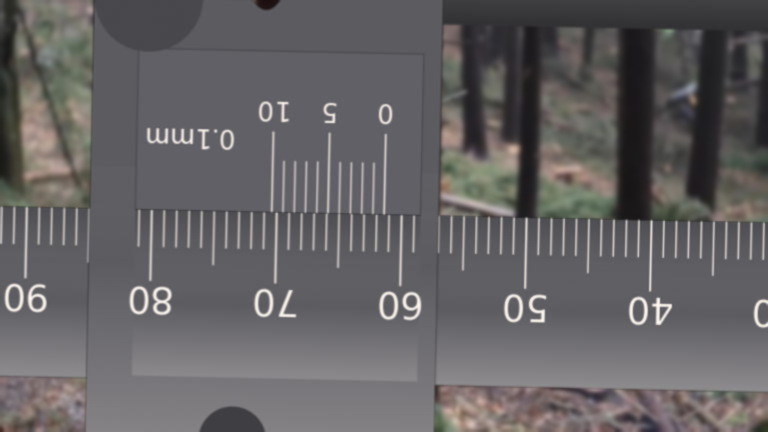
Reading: 61.4 (mm)
